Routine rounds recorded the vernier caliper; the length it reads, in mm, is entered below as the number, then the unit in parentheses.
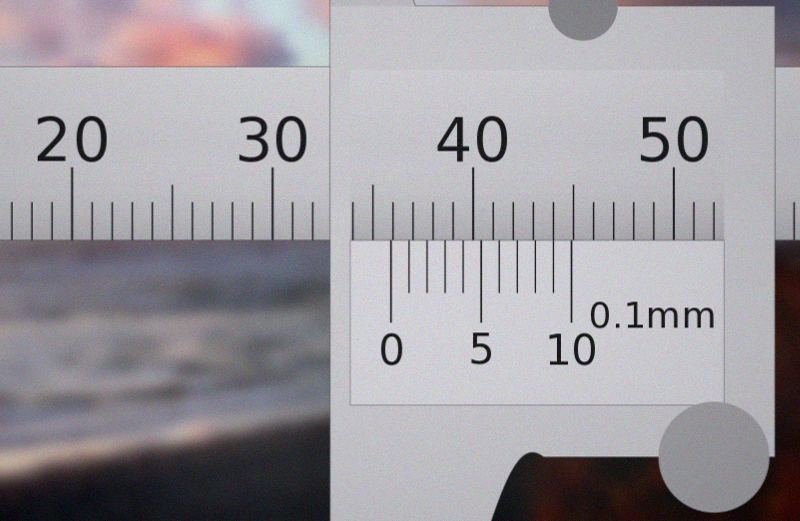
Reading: 35.9 (mm)
